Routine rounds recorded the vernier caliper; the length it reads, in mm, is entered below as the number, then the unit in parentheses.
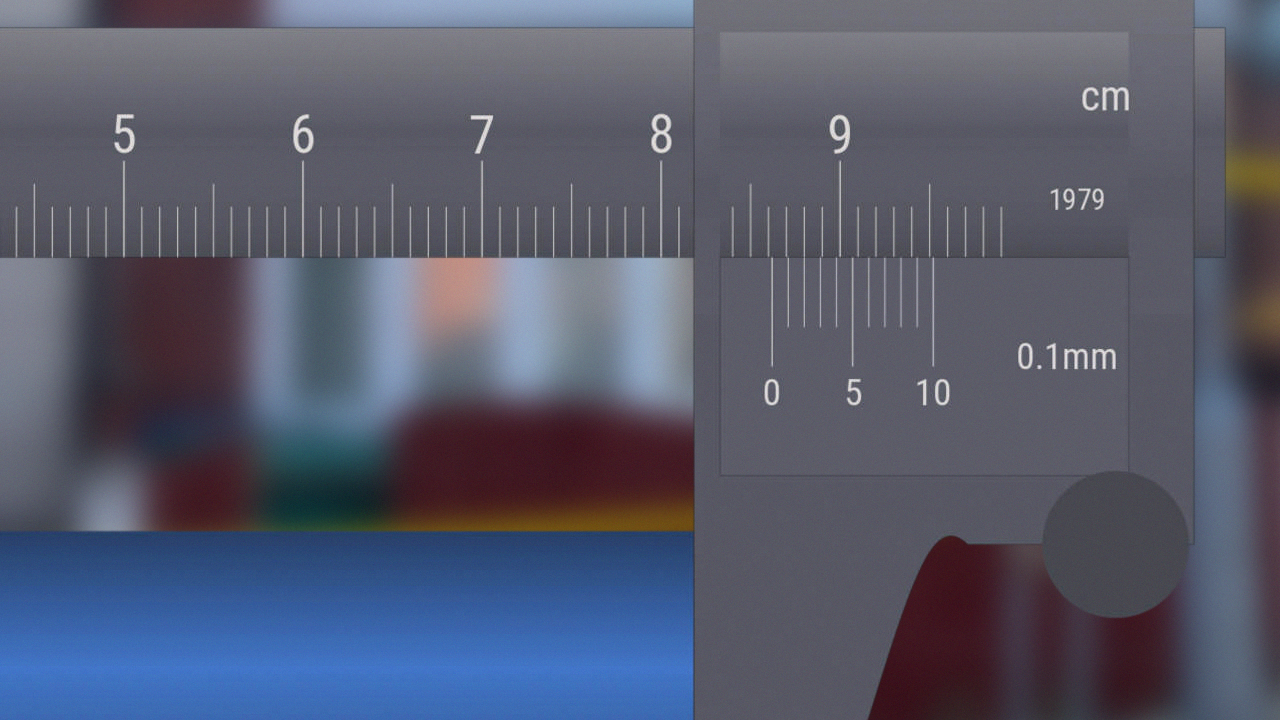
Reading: 86.2 (mm)
